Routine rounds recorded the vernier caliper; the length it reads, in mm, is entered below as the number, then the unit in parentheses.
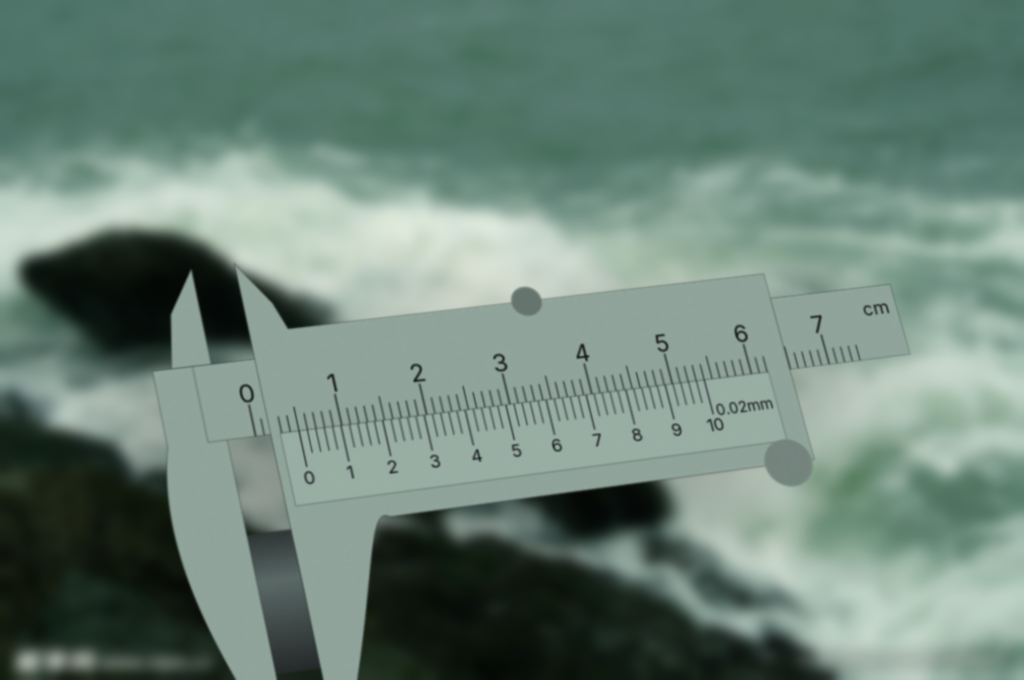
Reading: 5.0 (mm)
